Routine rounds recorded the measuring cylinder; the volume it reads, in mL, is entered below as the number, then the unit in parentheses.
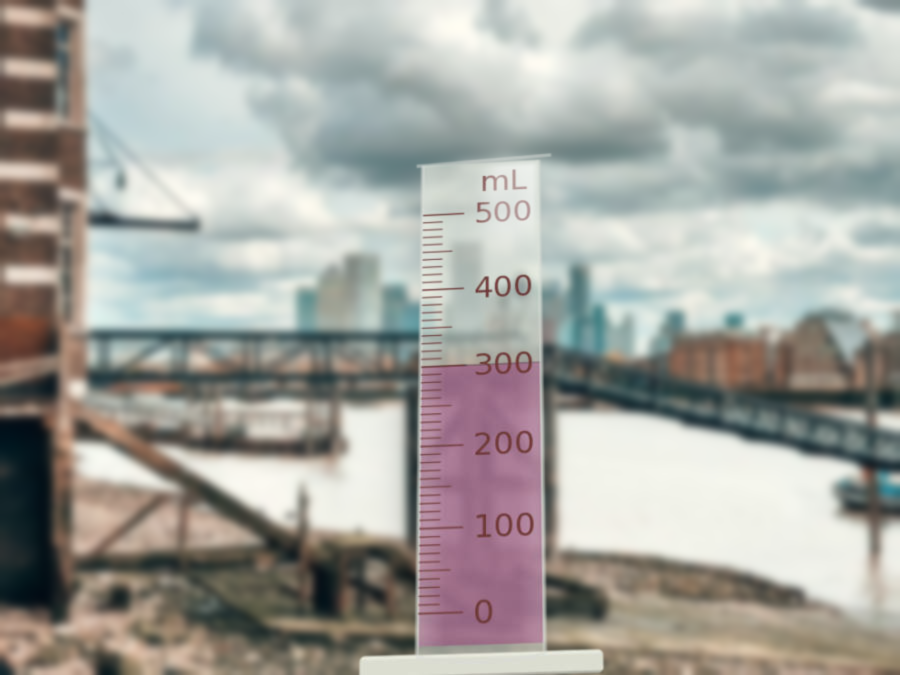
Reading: 300 (mL)
